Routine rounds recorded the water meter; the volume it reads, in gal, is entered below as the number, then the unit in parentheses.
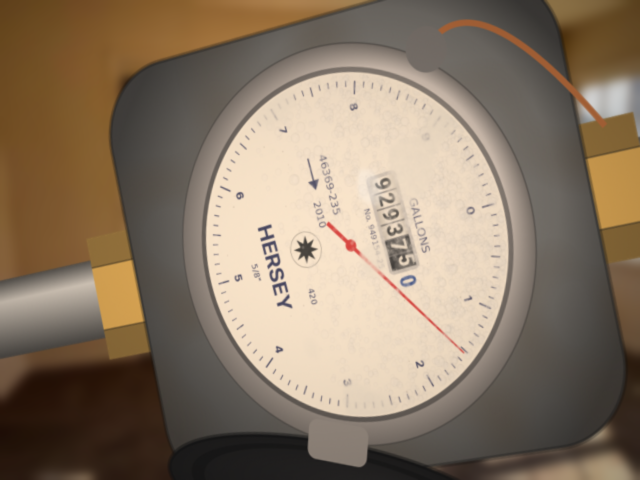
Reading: 9293751.5 (gal)
